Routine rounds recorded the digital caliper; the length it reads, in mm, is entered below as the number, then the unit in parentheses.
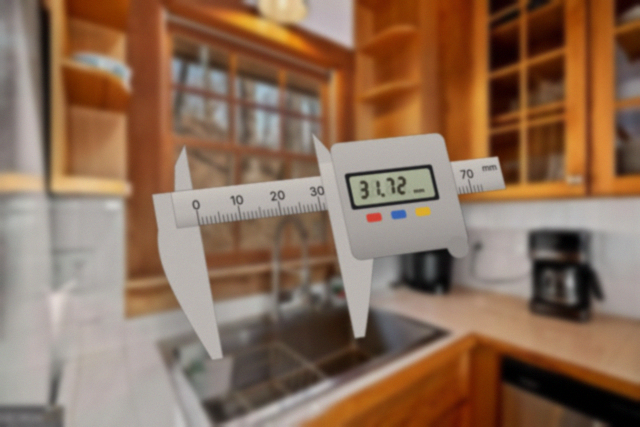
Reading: 31.72 (mm)
